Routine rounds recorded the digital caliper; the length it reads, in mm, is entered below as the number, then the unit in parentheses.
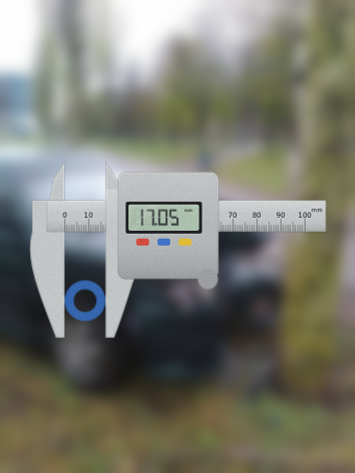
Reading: 17.05 (mm)
